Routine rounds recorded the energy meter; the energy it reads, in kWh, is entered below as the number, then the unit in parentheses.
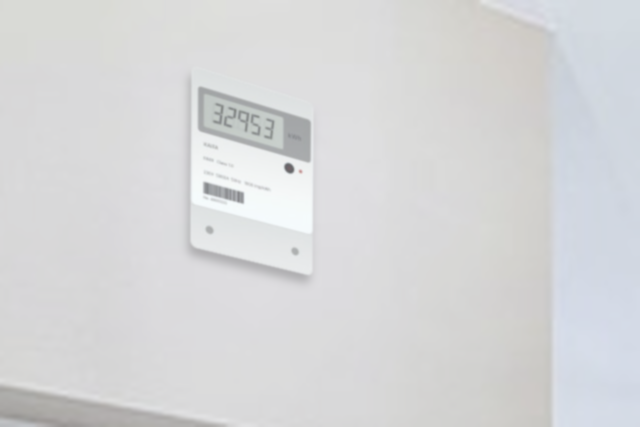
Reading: 32953 (kWh)
